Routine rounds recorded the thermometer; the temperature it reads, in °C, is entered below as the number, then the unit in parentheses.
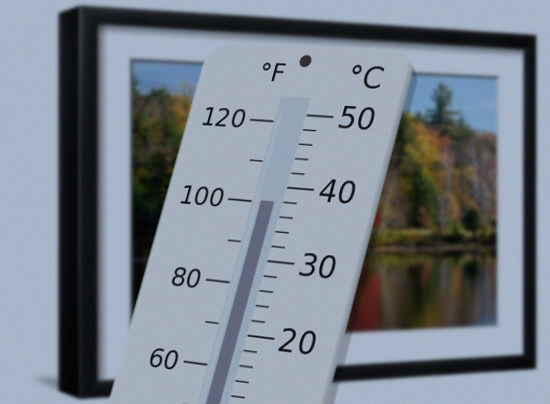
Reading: 38 (°C)
